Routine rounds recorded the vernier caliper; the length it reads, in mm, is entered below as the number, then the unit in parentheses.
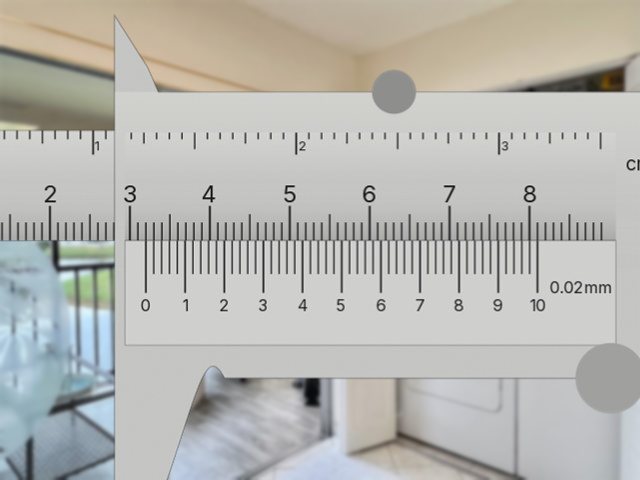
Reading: 32.0 (mm)
